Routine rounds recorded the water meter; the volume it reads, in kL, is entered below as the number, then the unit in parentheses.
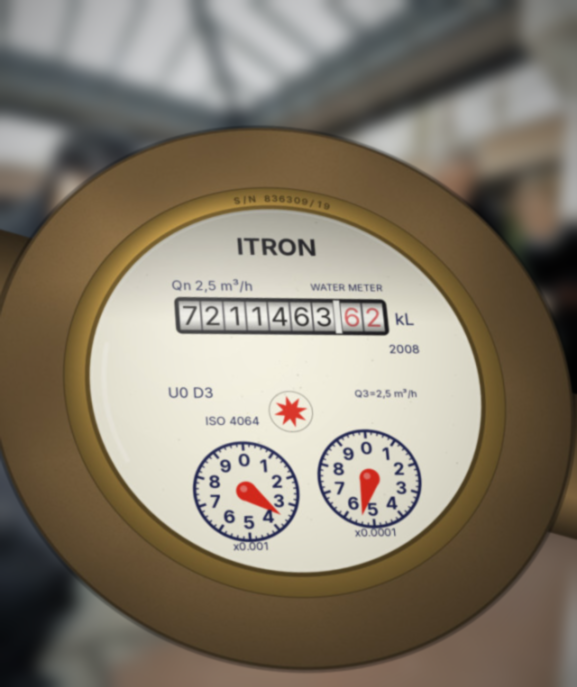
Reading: 7211463.6235 (kL)
